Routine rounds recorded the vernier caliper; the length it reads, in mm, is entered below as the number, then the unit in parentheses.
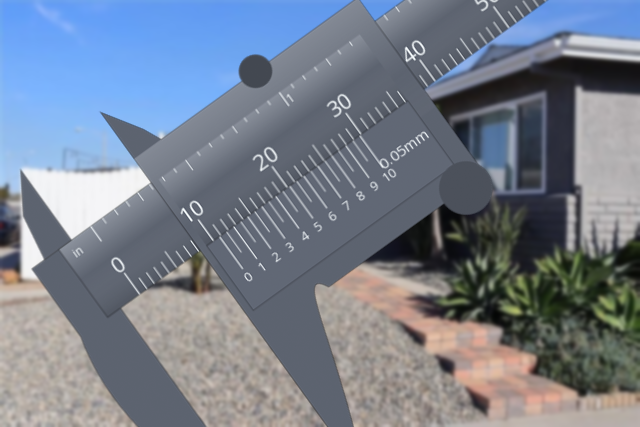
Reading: 10.8 (mm)
